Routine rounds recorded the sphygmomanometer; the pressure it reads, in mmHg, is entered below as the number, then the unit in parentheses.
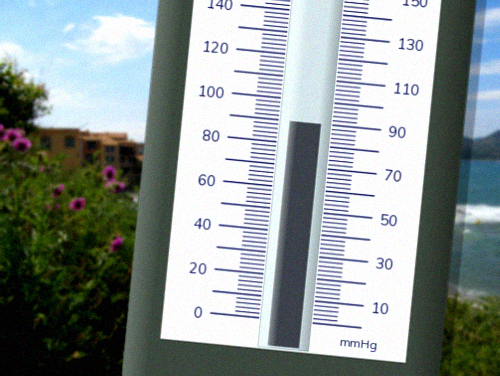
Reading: 90 (mmHg)
